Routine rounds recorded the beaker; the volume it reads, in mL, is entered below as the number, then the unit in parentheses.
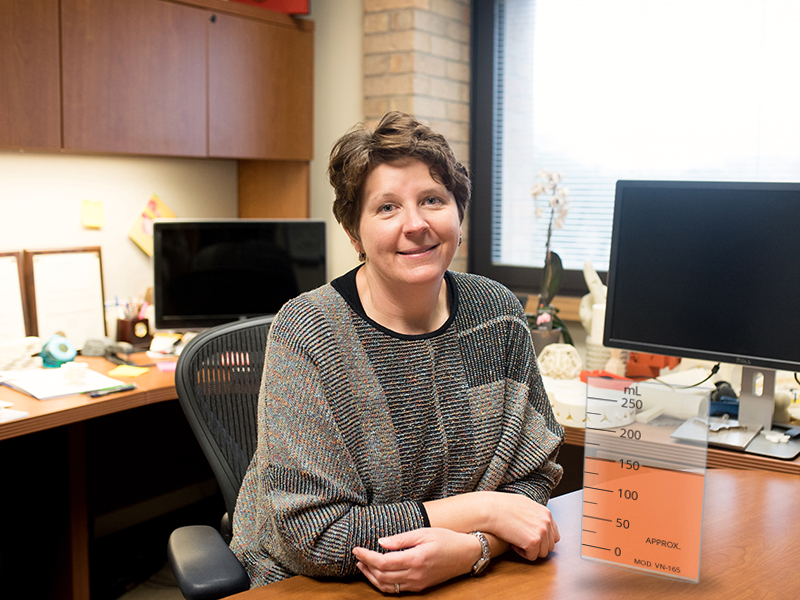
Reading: 150 (mL)
